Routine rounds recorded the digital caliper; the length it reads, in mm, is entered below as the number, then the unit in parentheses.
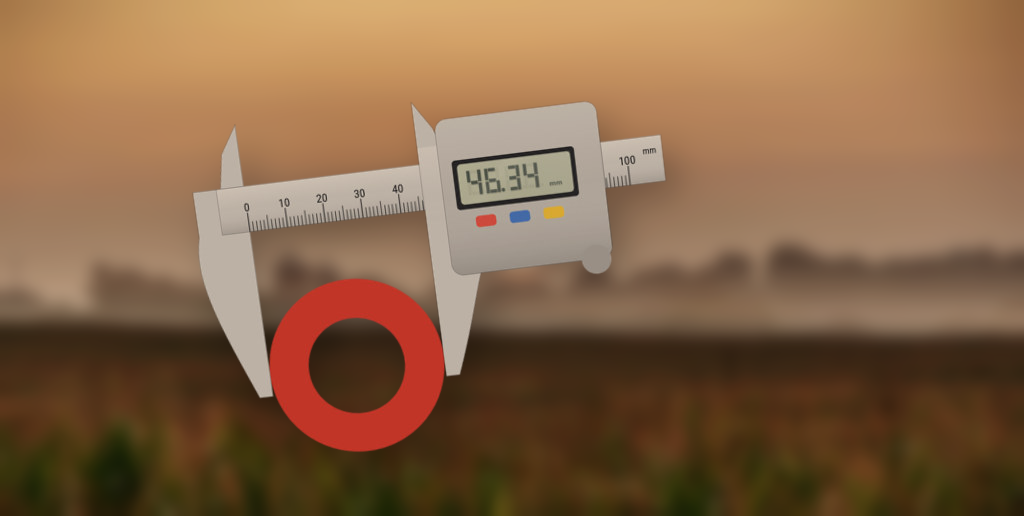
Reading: 46.34 (mm)
